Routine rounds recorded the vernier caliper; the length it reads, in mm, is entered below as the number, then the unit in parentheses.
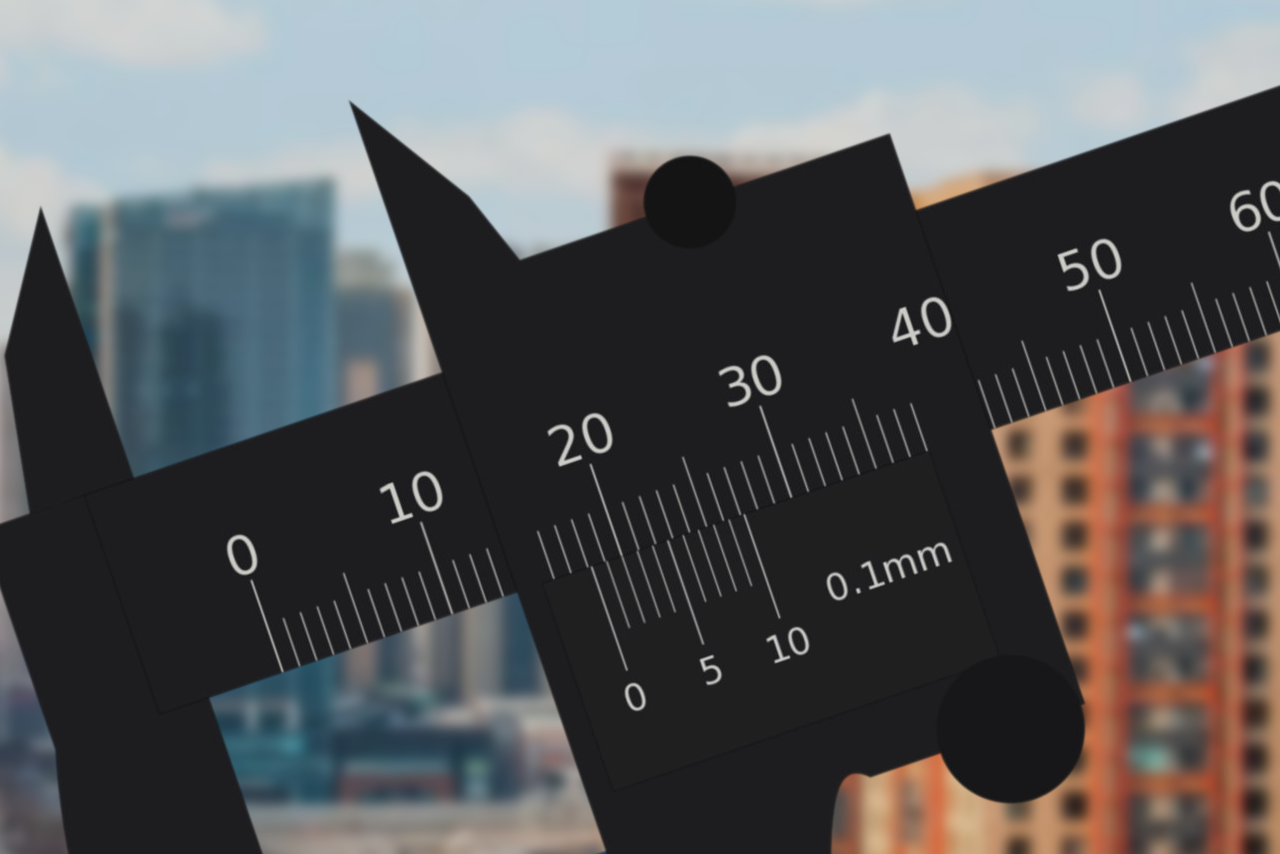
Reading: 18.2 (mm)
